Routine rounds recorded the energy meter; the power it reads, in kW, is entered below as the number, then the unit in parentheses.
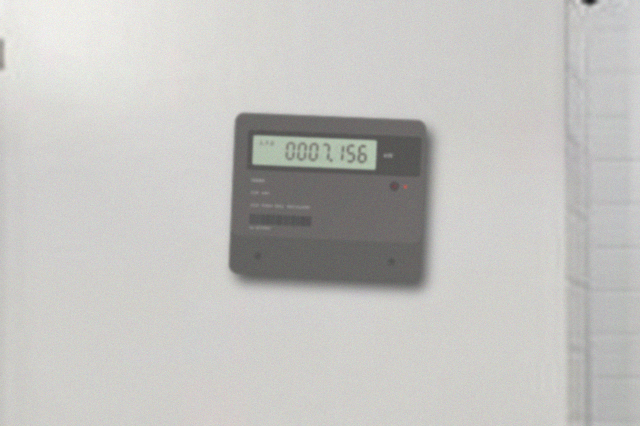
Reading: 7.156 (kW)
